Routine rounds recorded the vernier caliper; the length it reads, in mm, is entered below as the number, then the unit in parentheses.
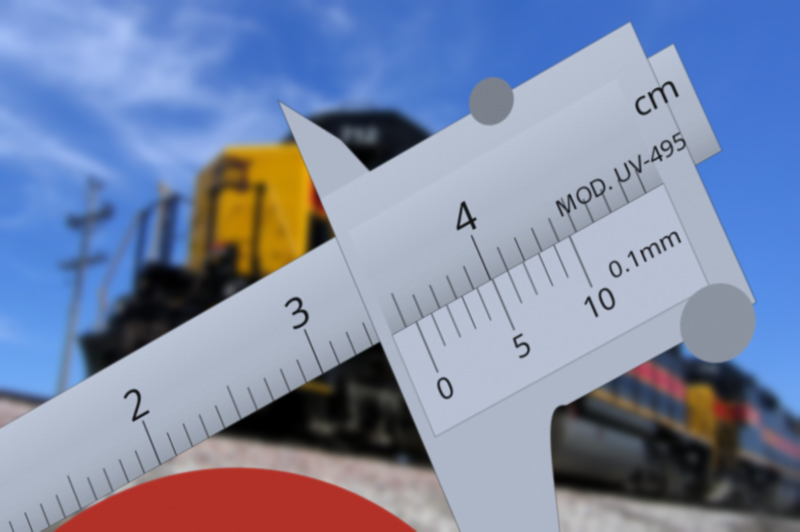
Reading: 35.6 (mm)
